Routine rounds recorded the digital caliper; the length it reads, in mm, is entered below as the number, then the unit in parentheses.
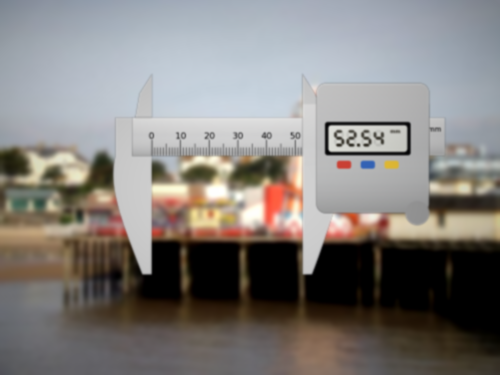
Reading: 52.54 (mm)
